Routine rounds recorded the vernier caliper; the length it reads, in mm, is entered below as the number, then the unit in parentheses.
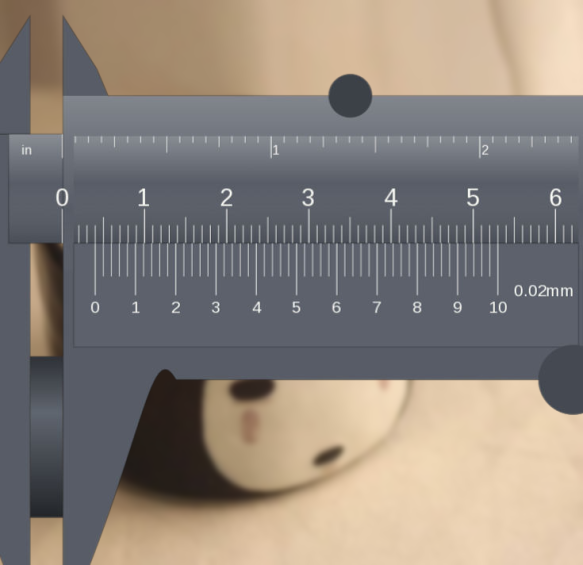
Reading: 4.0 (mm)
